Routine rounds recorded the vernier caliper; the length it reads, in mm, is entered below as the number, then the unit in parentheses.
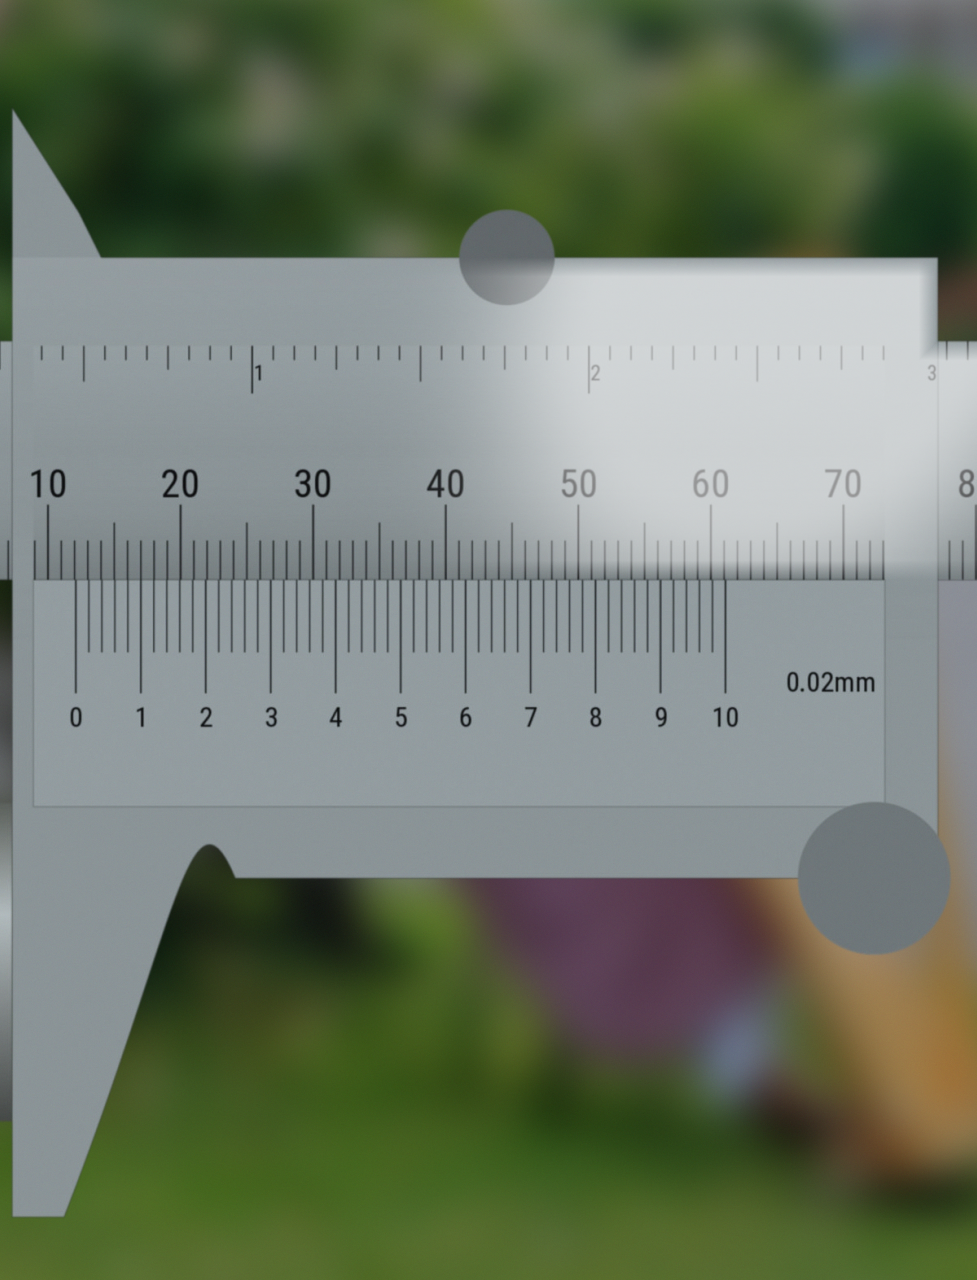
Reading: 12.1 (mm)
